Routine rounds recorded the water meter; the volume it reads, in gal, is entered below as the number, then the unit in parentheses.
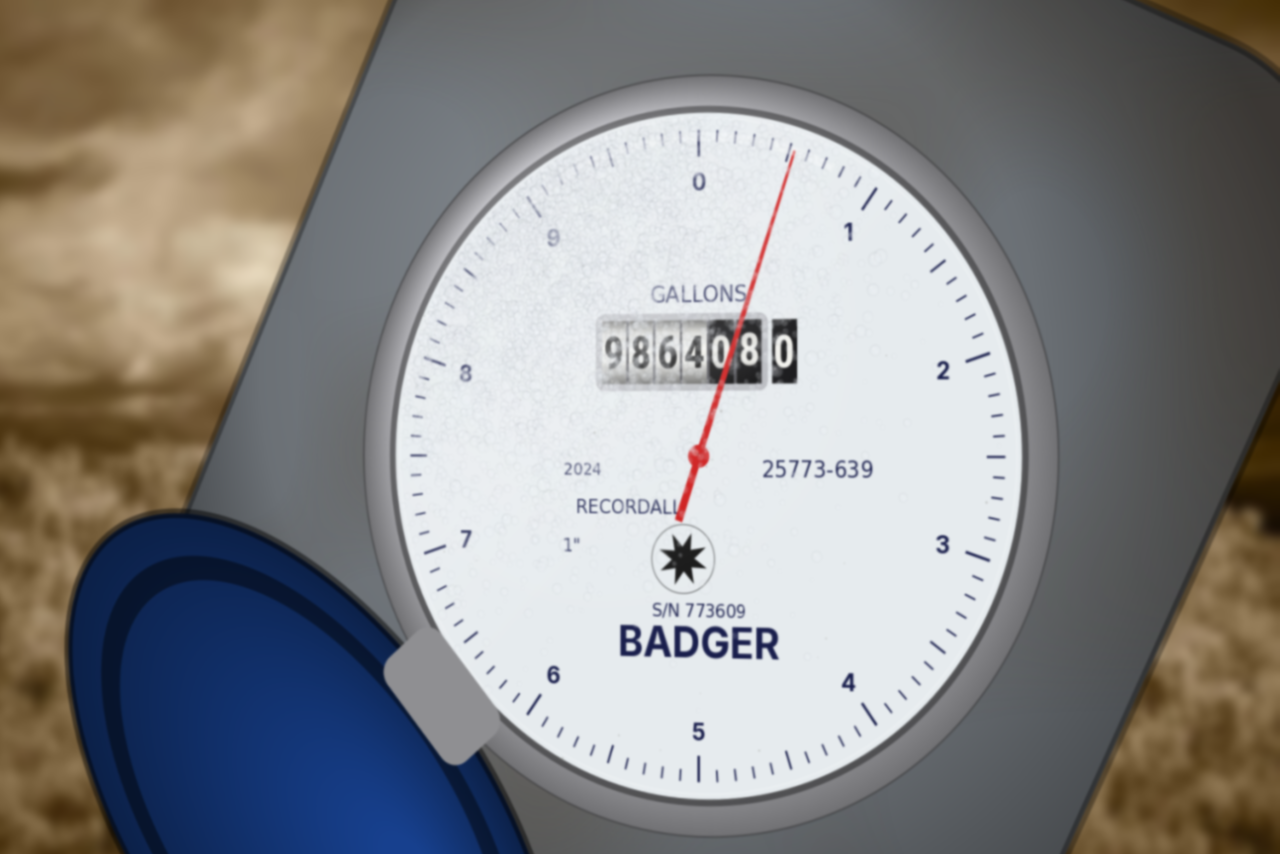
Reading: 9864080.5 (gal)
